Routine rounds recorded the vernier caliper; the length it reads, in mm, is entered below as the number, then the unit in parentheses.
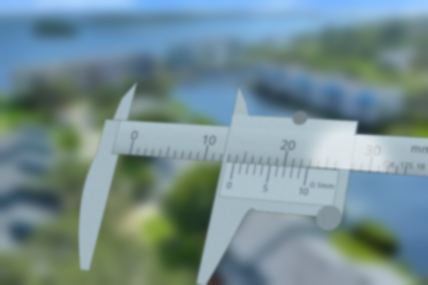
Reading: 13.8 (mm)
